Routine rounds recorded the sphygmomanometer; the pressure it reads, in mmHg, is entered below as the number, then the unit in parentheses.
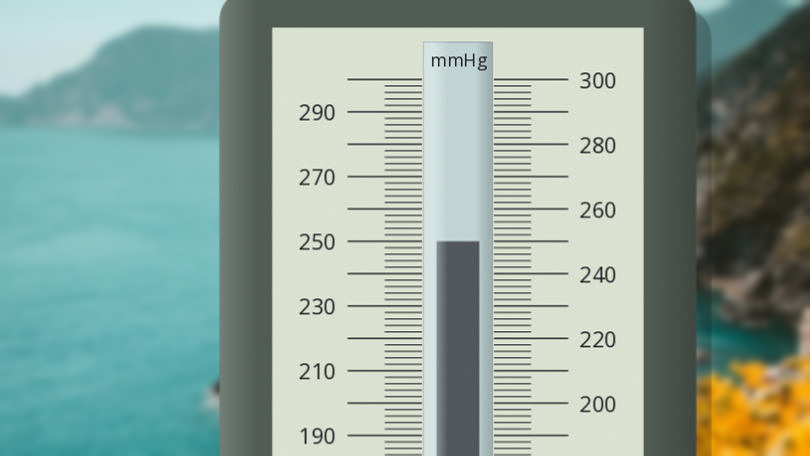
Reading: 250 (mmHg)
